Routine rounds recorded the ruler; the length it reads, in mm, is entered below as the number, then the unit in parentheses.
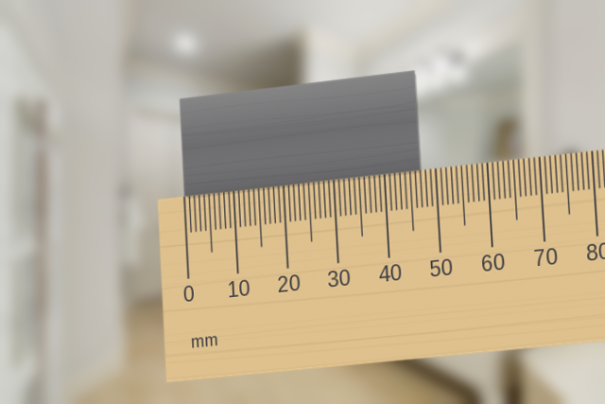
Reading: 47 (mm)
